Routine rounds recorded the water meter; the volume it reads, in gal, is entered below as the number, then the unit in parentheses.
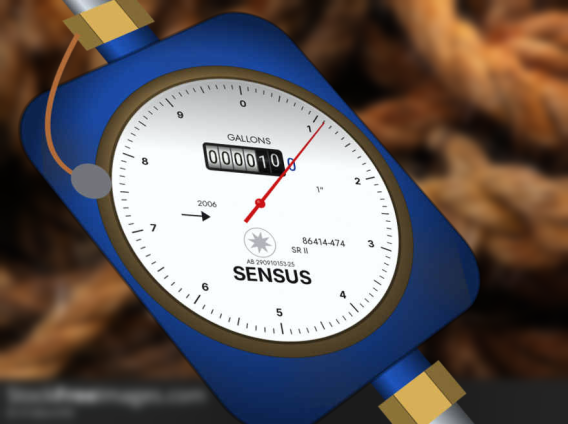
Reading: 101.1 (gal)
